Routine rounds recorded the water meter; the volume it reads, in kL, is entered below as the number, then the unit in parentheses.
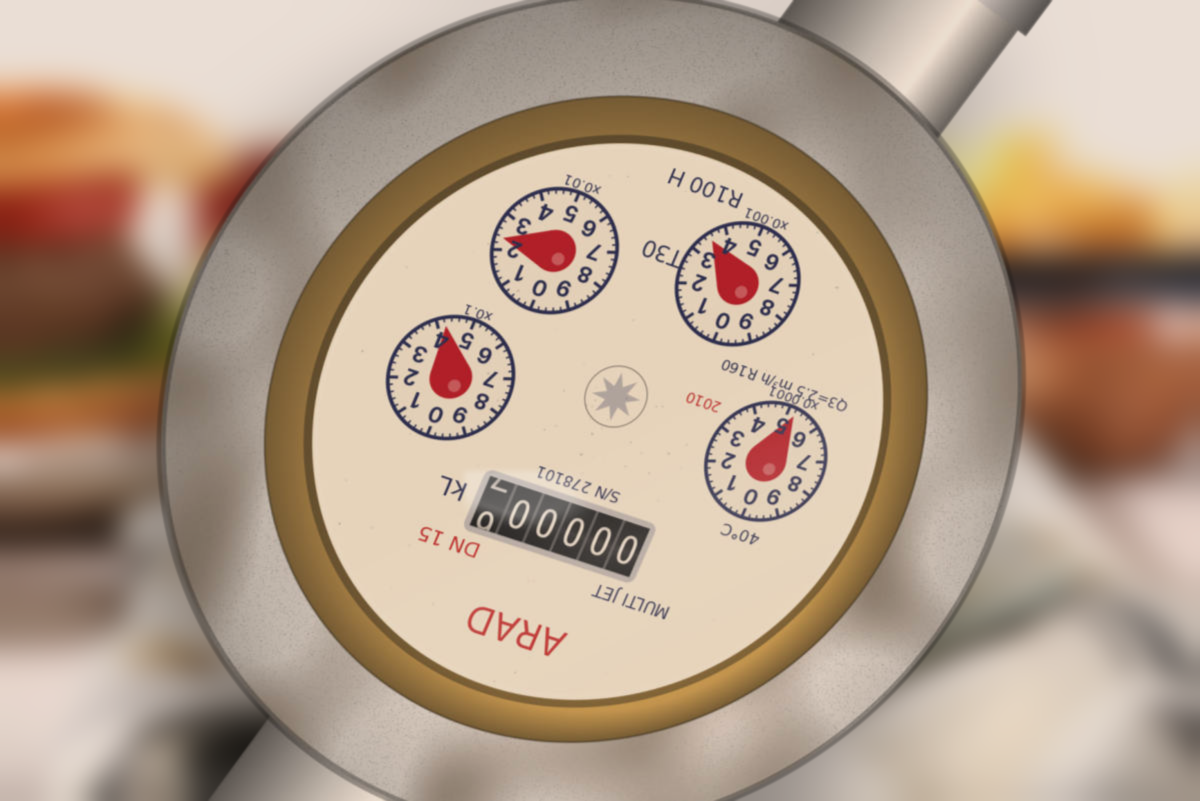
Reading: 6.4235 (kL)
